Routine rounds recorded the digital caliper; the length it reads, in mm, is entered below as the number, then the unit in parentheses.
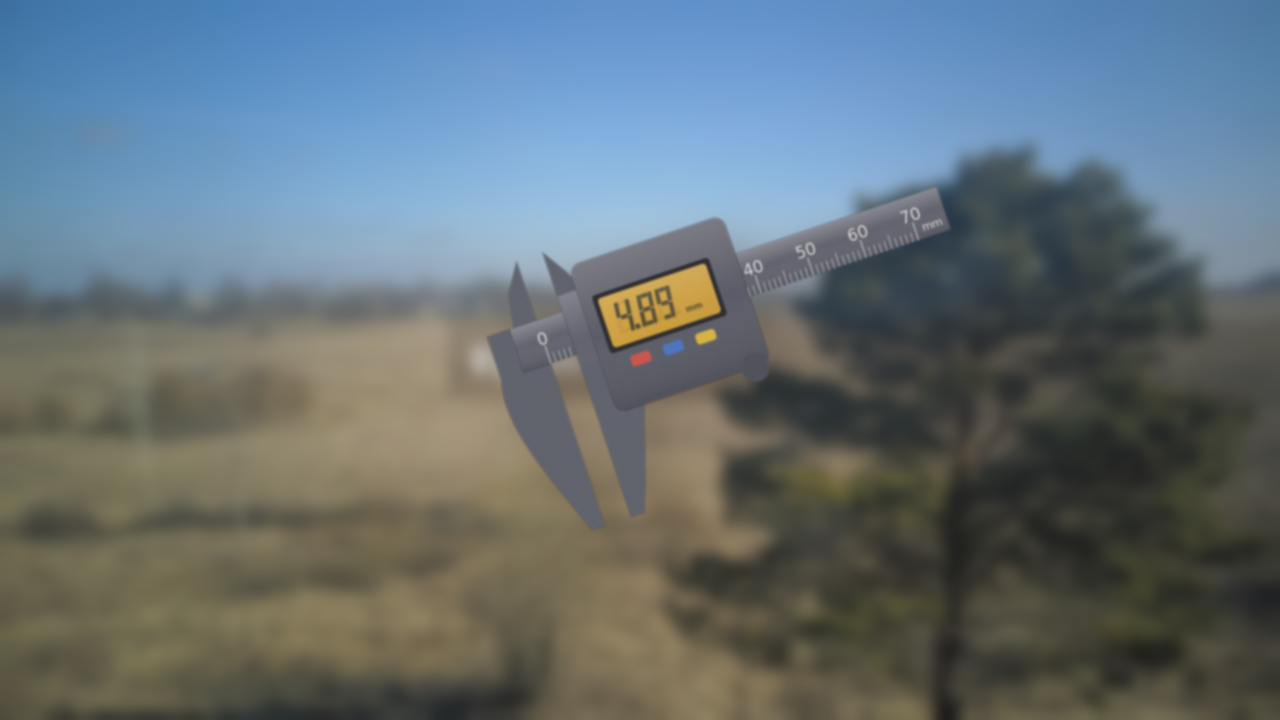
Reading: 4.89 (mm)
